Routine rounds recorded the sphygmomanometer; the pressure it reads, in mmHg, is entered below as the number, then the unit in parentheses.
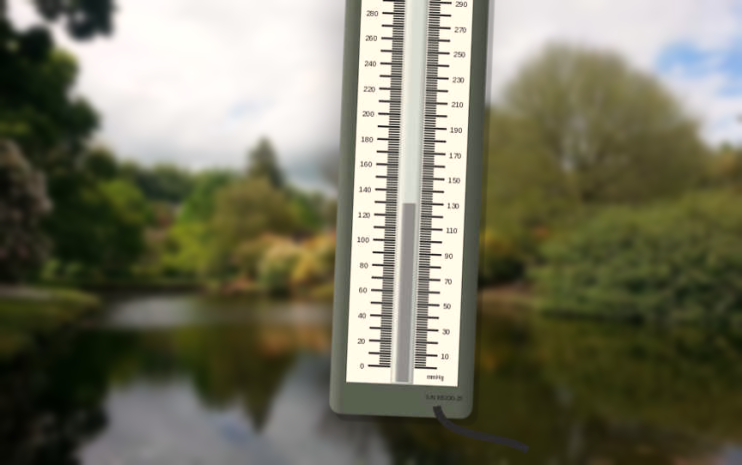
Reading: 130 (mmHg)
